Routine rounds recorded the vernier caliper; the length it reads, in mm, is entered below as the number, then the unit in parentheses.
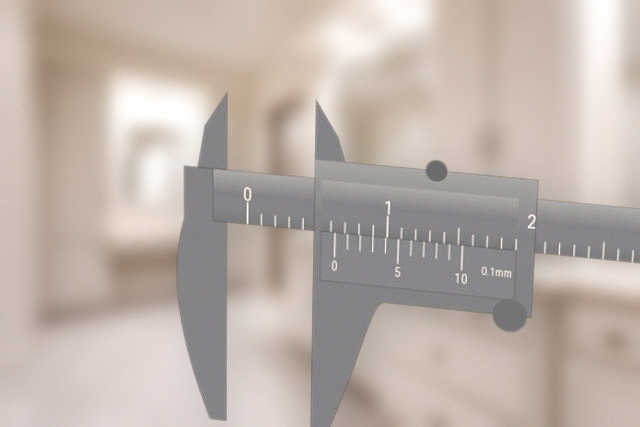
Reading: 6.3 (mm)
